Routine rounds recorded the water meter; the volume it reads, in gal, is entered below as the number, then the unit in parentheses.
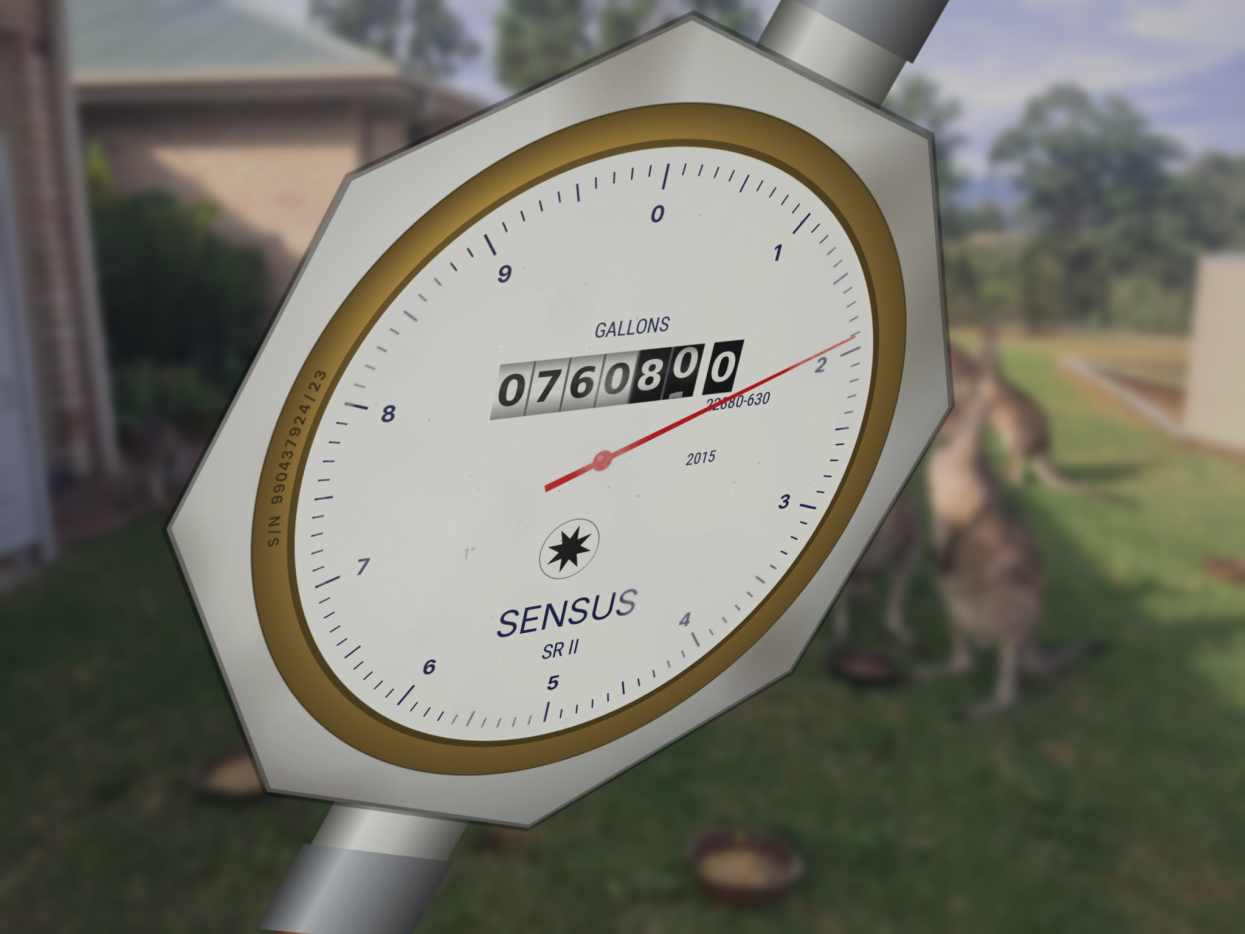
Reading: 760801.9 (gal)
